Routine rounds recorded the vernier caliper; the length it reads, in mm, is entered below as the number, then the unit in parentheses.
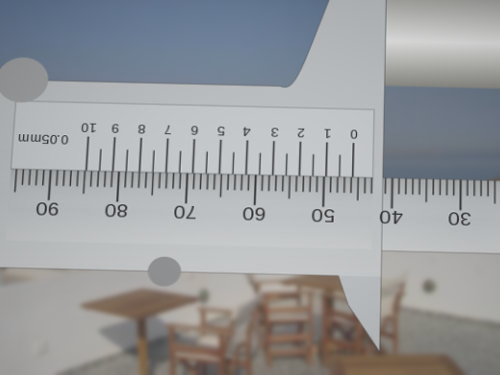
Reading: 45.8 (mm)
